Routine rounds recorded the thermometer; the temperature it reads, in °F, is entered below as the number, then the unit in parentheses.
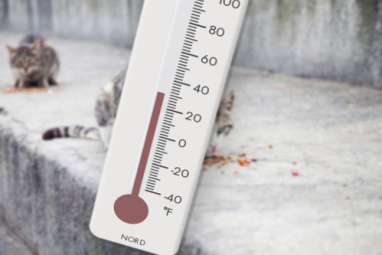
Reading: 30 (°F)
